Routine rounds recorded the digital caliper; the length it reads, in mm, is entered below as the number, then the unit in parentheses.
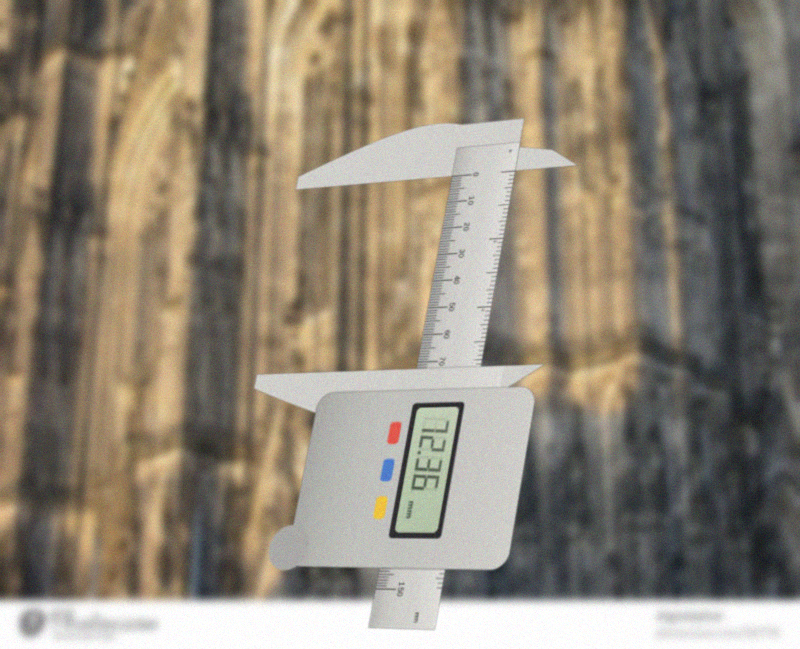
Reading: 72.36 (mm)
